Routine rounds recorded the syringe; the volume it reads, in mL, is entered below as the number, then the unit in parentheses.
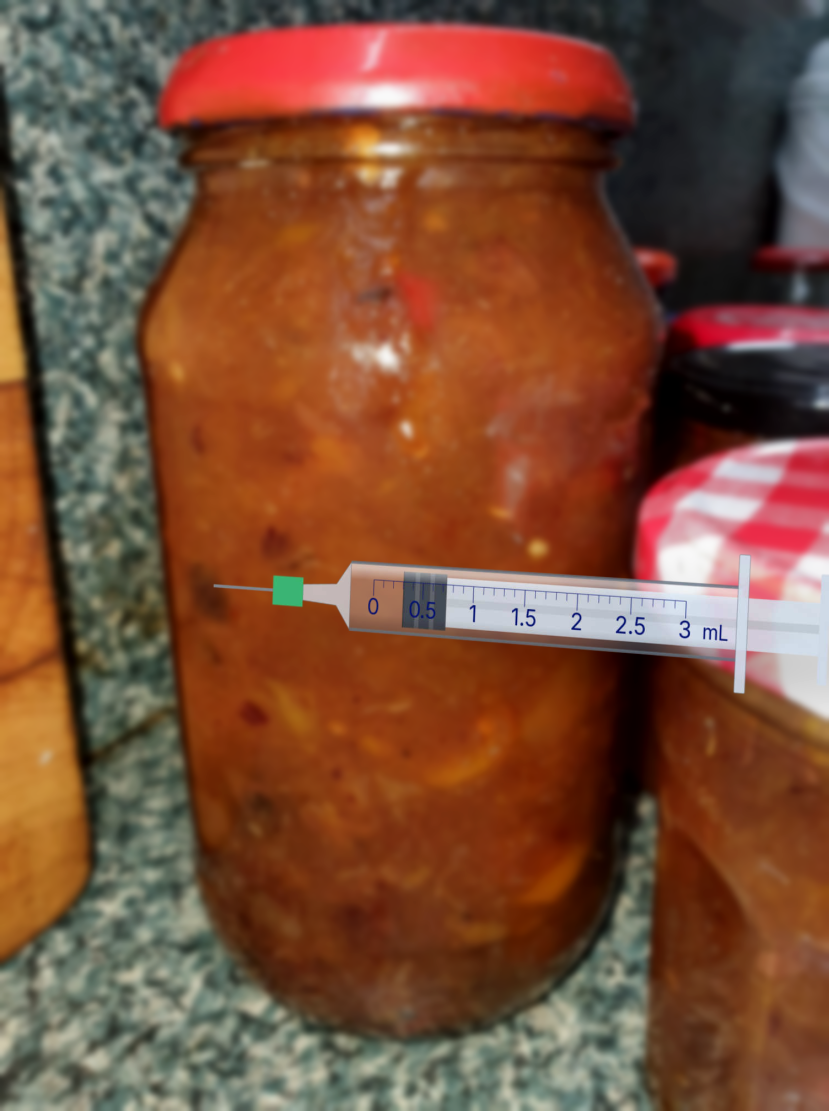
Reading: 0.3 (mL)
